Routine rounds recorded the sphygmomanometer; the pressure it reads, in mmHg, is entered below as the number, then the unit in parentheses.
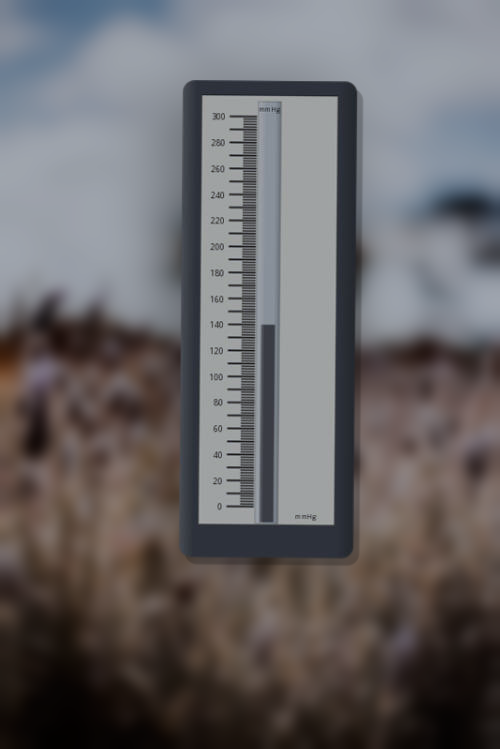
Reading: 140 (mmHg)
